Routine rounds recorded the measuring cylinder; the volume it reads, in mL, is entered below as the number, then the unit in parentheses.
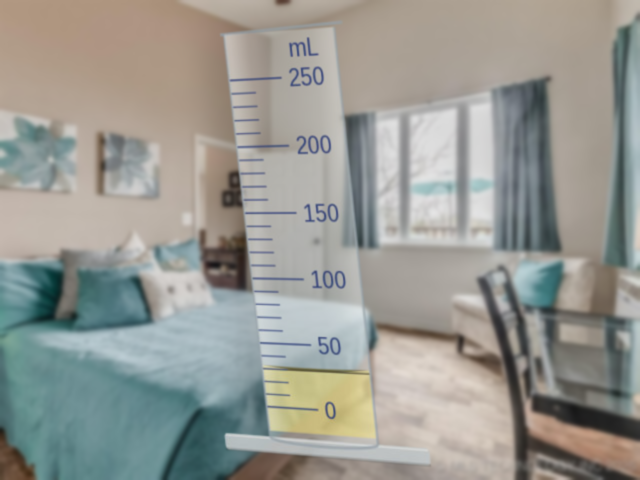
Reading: 30 (mL)
